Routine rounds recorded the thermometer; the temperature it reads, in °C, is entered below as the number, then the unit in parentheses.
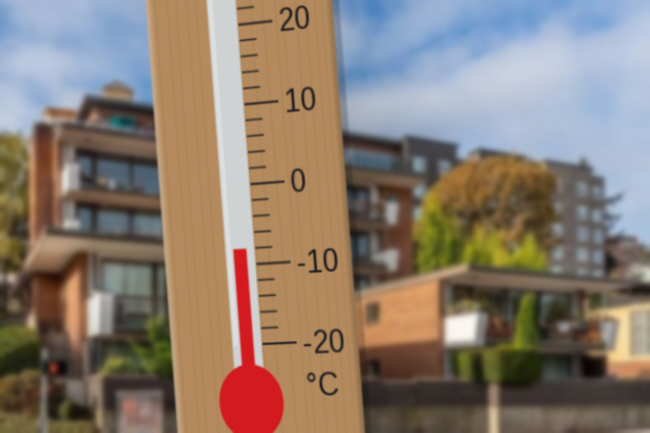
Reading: -8 (°C)
